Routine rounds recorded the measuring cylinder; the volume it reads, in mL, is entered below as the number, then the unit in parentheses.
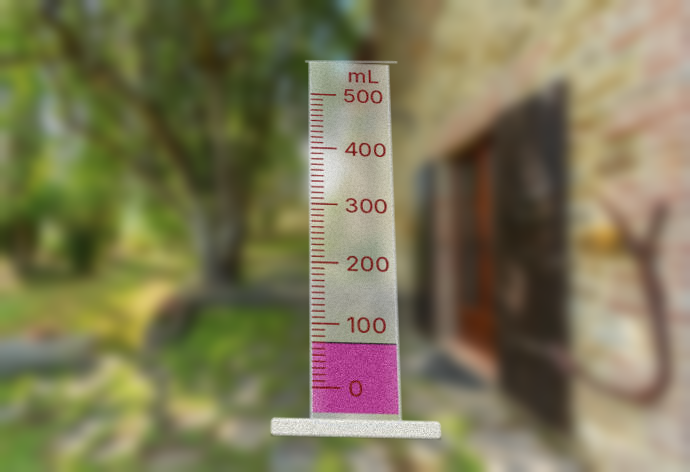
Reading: 70 (mL)
